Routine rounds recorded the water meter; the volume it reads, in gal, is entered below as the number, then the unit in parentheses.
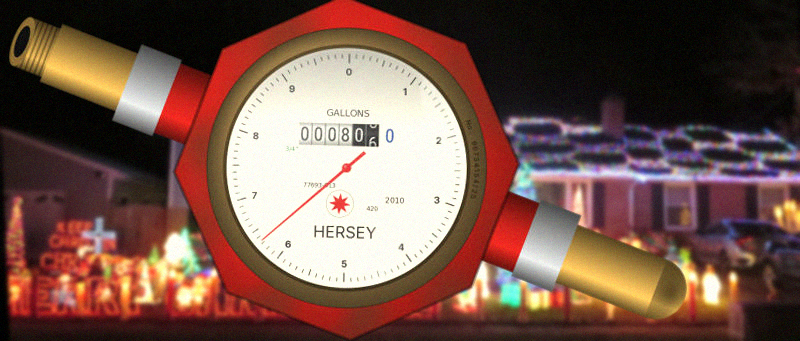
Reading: 8056.3 (gal)
